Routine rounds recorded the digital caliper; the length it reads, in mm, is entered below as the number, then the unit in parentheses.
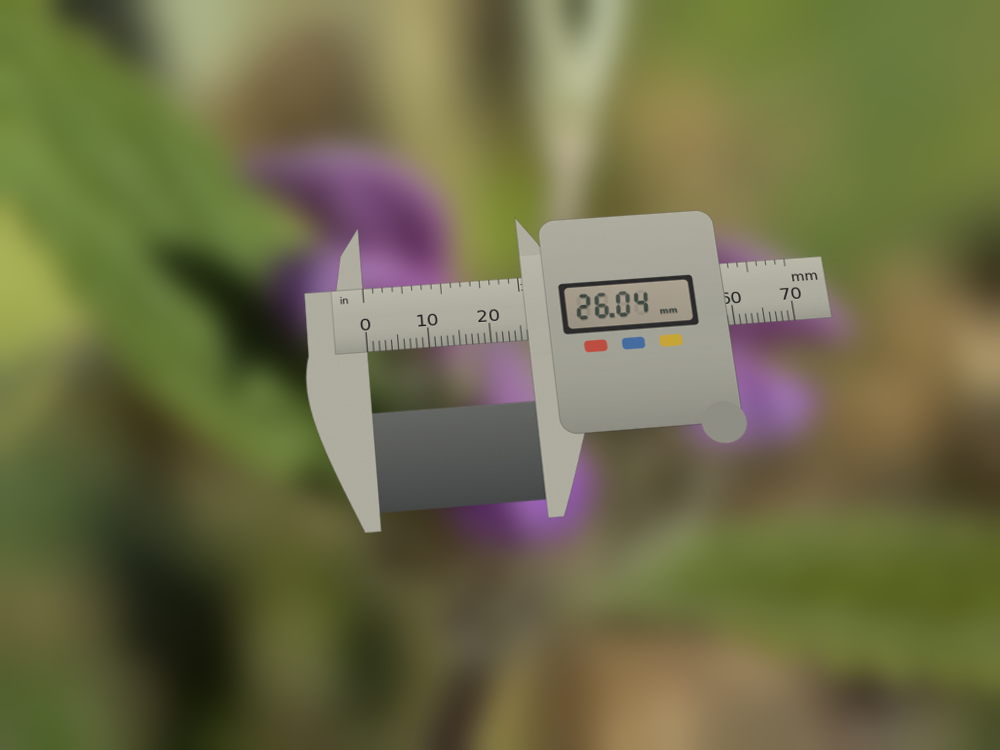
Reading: 26.04 (mm)
